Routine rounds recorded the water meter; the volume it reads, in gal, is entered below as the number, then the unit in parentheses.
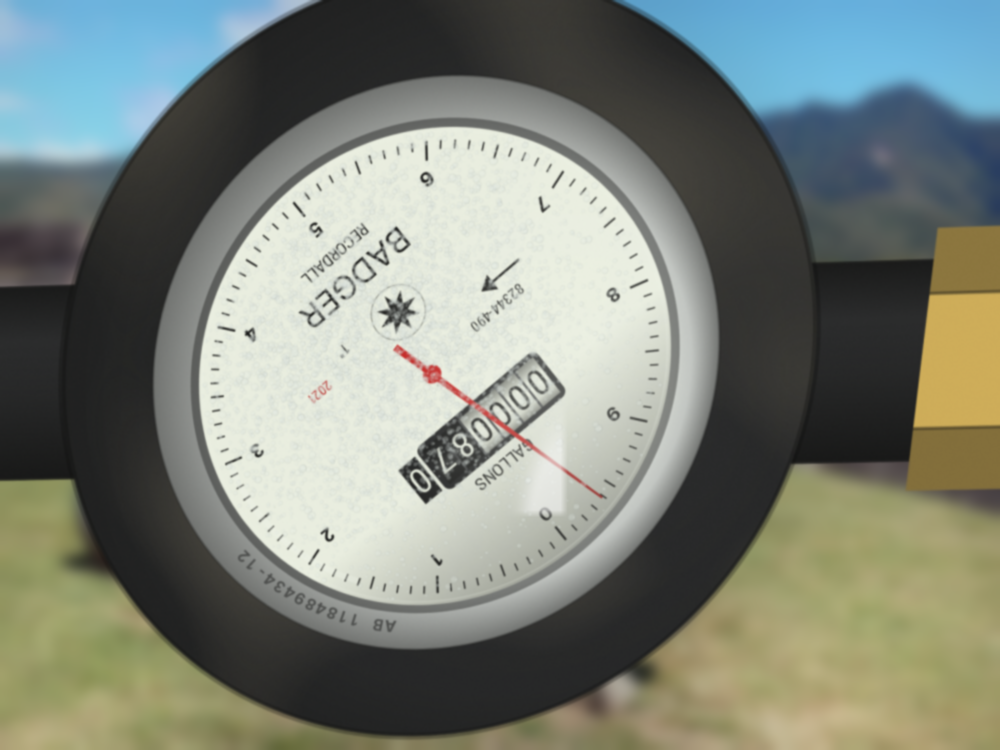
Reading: 869.6 (gal)
